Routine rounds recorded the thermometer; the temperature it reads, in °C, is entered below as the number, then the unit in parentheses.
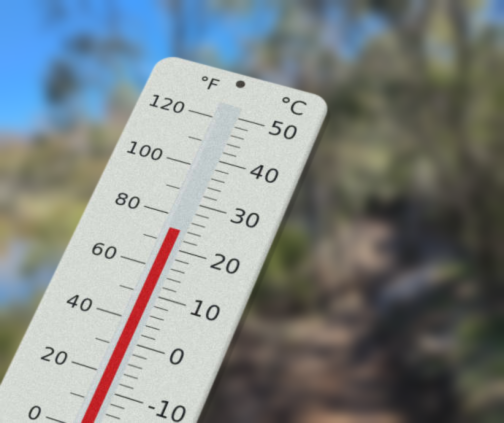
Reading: 24 (°C)
